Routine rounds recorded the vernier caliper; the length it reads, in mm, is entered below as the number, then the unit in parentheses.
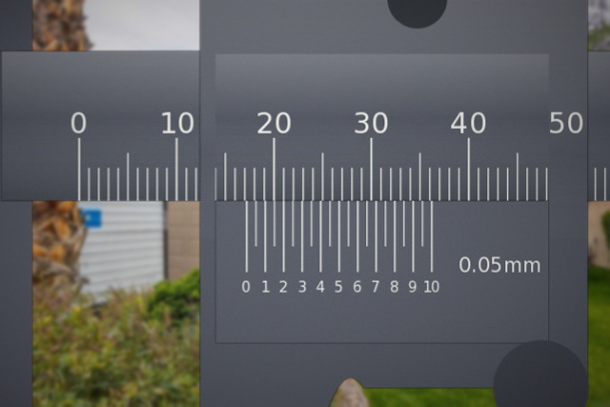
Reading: 17.2 (mm)
